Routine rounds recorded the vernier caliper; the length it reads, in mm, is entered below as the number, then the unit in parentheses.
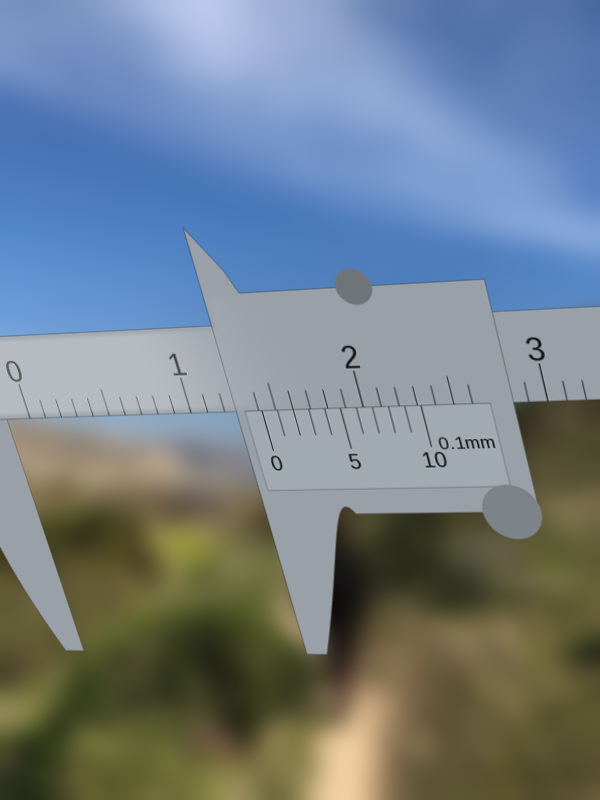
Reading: 14.2 (mm)
